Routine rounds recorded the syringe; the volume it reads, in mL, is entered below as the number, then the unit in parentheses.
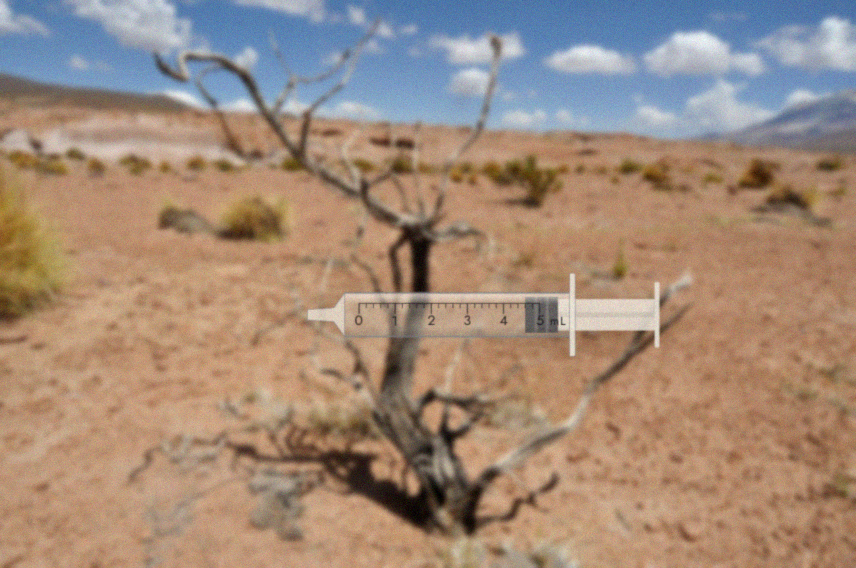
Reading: 4.6 (mL)
